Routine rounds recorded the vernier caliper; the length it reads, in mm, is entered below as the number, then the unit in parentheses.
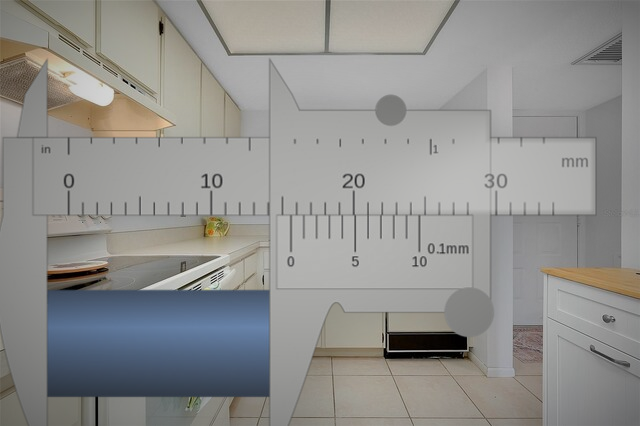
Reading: 15.6 (mm)
